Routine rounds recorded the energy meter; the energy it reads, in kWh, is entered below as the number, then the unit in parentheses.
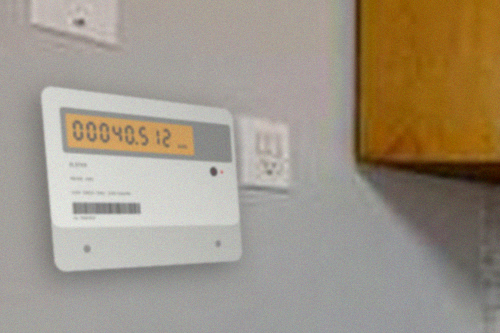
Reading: 40.512 (kWh)
